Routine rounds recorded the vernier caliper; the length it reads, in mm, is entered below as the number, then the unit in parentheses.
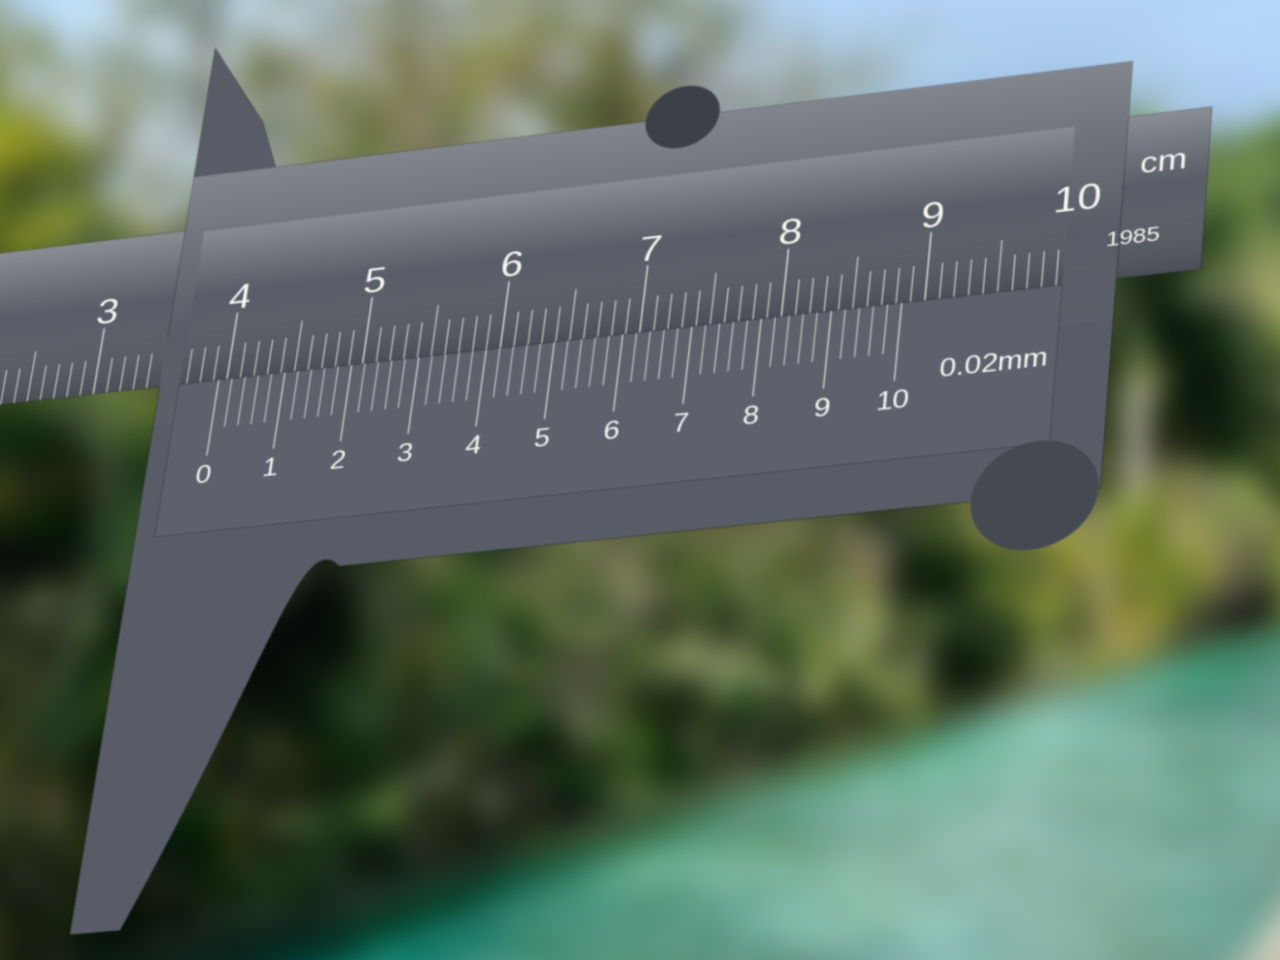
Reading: 39.4 (mm)
